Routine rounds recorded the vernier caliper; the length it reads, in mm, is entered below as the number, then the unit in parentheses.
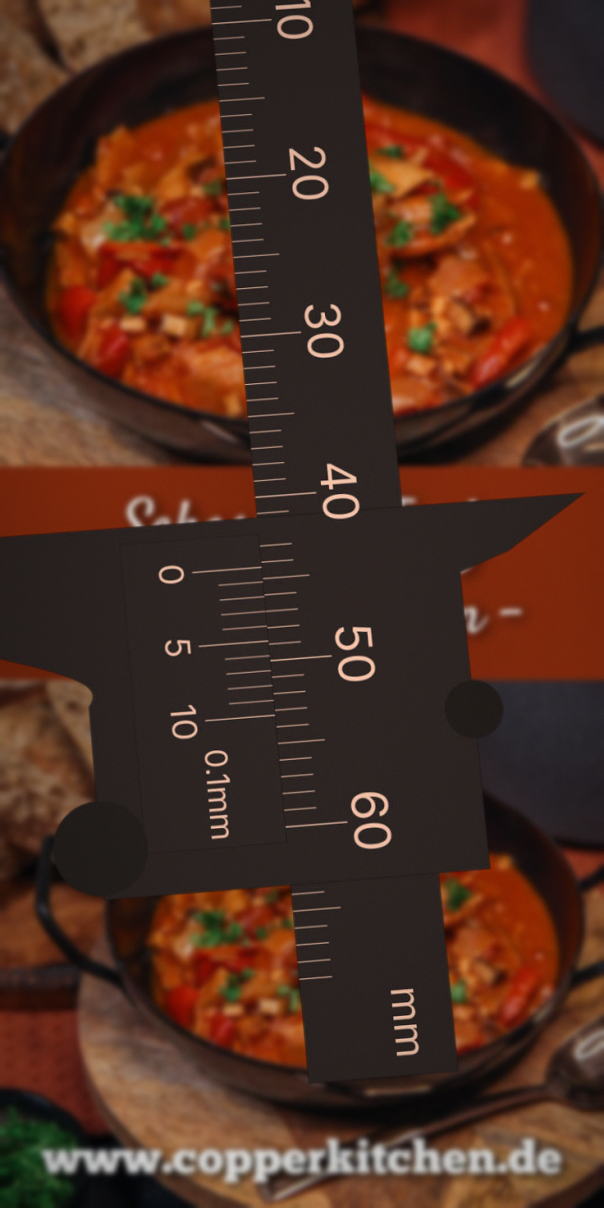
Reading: 44.3 (mm)
